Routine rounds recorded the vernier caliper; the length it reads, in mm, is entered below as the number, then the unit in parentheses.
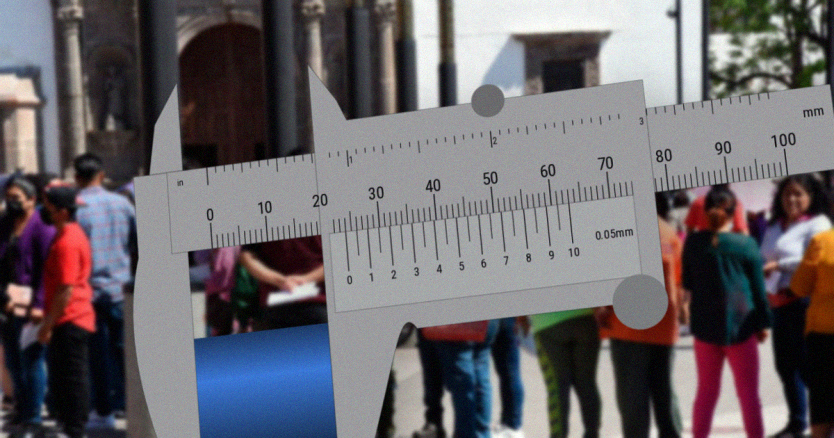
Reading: 24.0 (mm)
